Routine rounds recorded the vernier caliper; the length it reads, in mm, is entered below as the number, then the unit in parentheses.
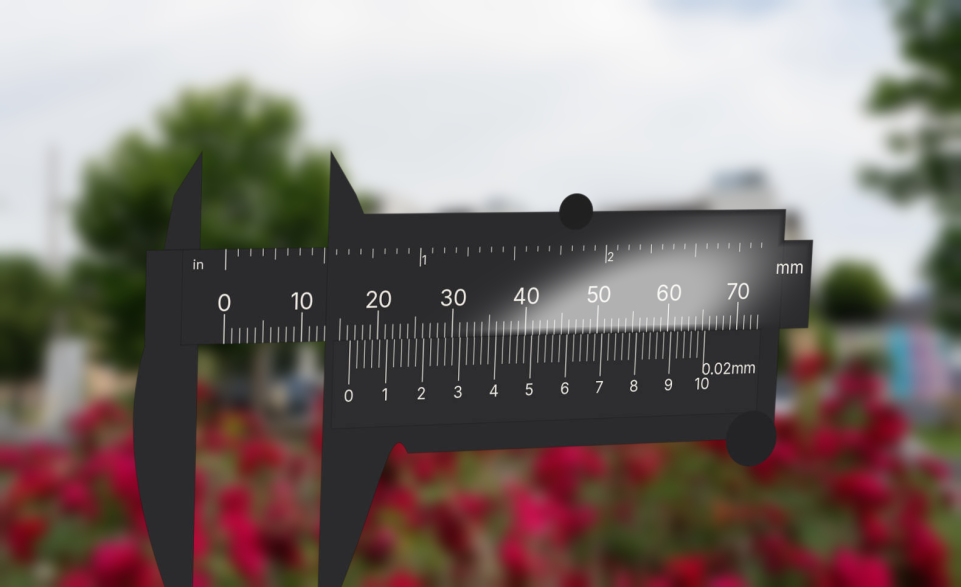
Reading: 16.4 (mm)
